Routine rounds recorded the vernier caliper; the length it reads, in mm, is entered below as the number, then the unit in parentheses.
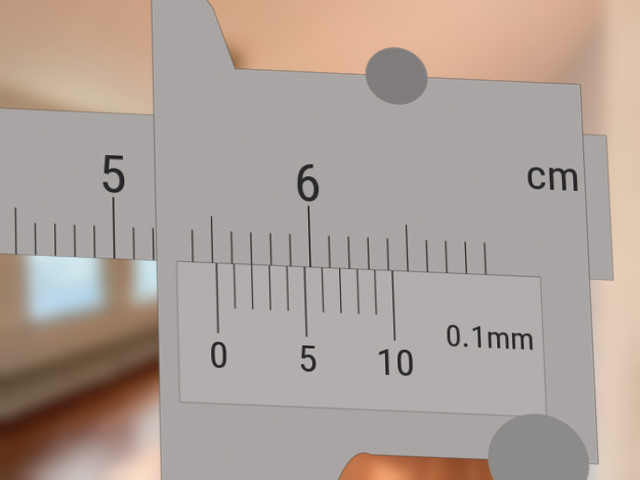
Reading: 55.2 (mm)
